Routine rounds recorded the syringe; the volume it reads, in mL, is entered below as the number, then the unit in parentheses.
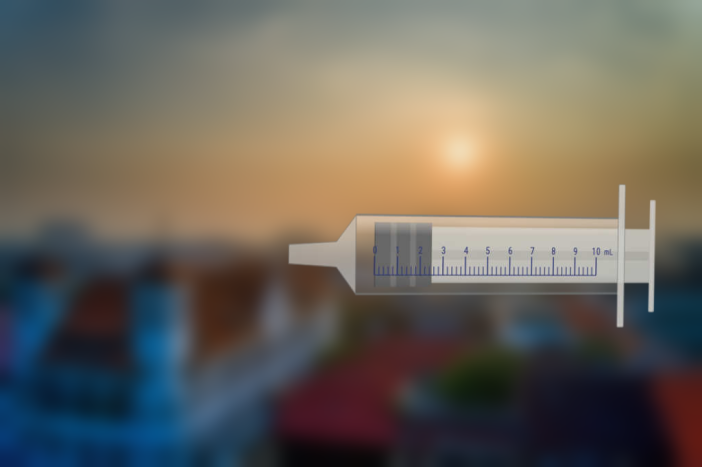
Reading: 0 (mL)
